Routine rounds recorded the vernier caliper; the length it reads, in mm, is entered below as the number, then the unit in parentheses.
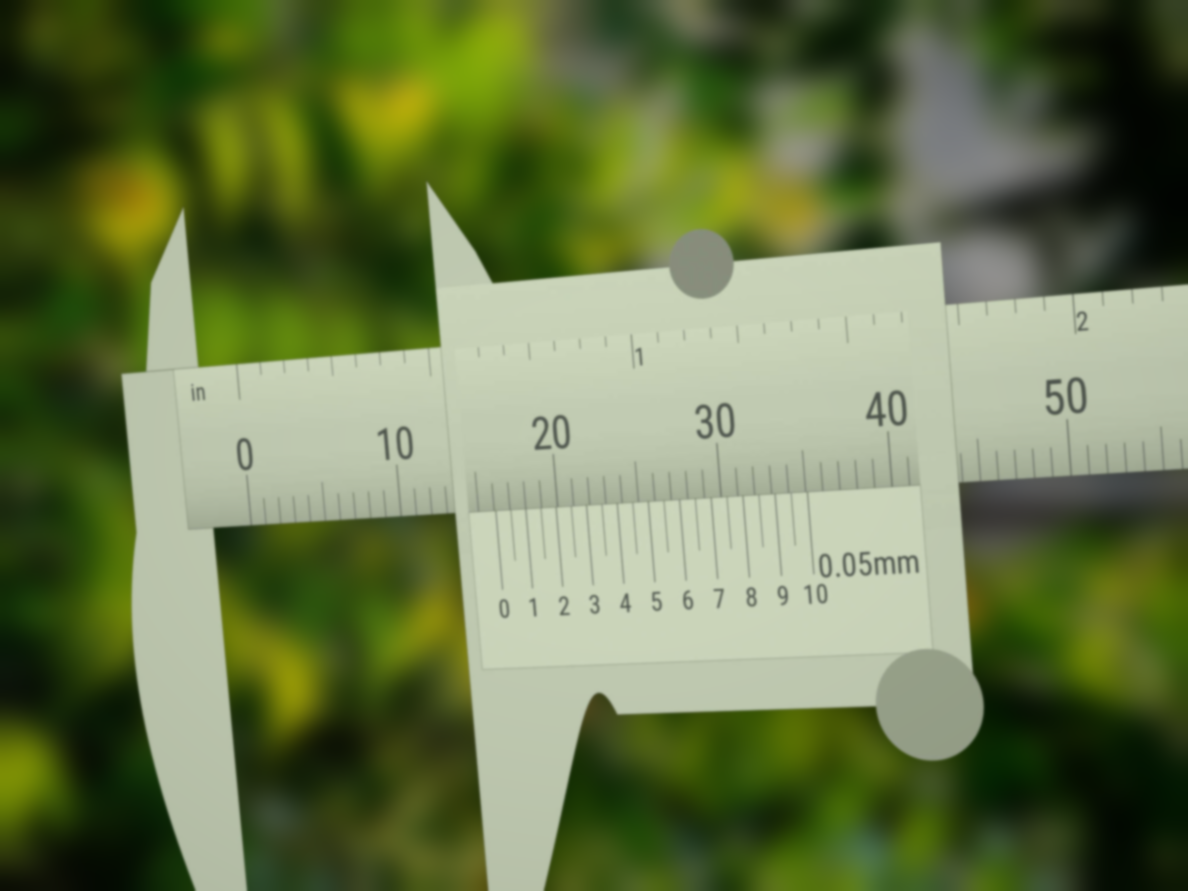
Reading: 16.1 (mm)
